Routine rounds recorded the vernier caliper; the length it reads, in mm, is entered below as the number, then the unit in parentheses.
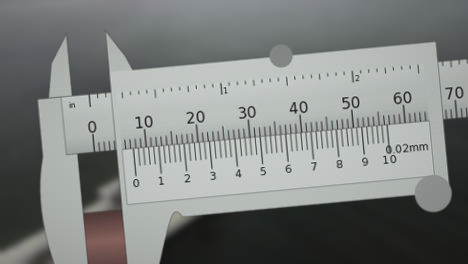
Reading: 7.5 (mm)
